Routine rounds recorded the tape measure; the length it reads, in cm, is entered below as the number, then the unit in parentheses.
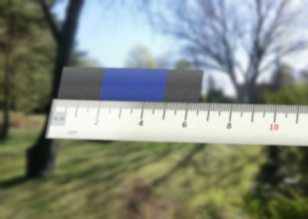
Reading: 6.5 (cm)
